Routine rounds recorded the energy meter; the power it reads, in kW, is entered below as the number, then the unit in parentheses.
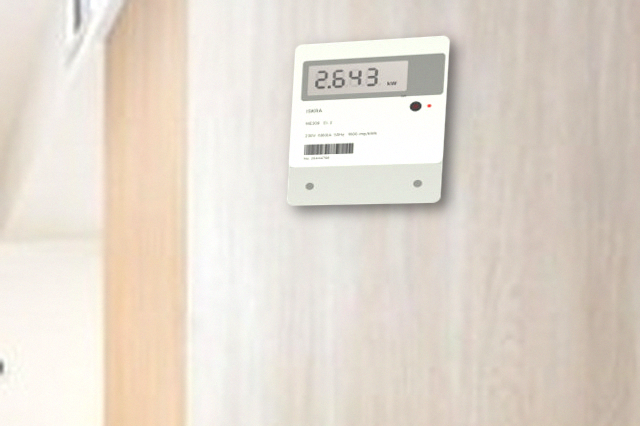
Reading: 2.643 (kW)
